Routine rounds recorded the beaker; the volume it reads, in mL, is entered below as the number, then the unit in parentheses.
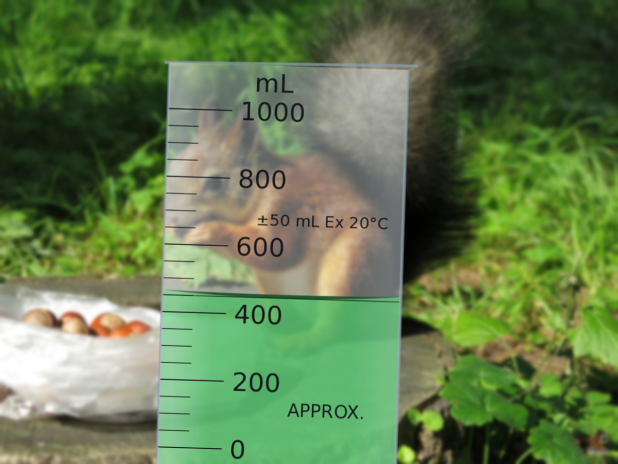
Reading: 450 (mL)
